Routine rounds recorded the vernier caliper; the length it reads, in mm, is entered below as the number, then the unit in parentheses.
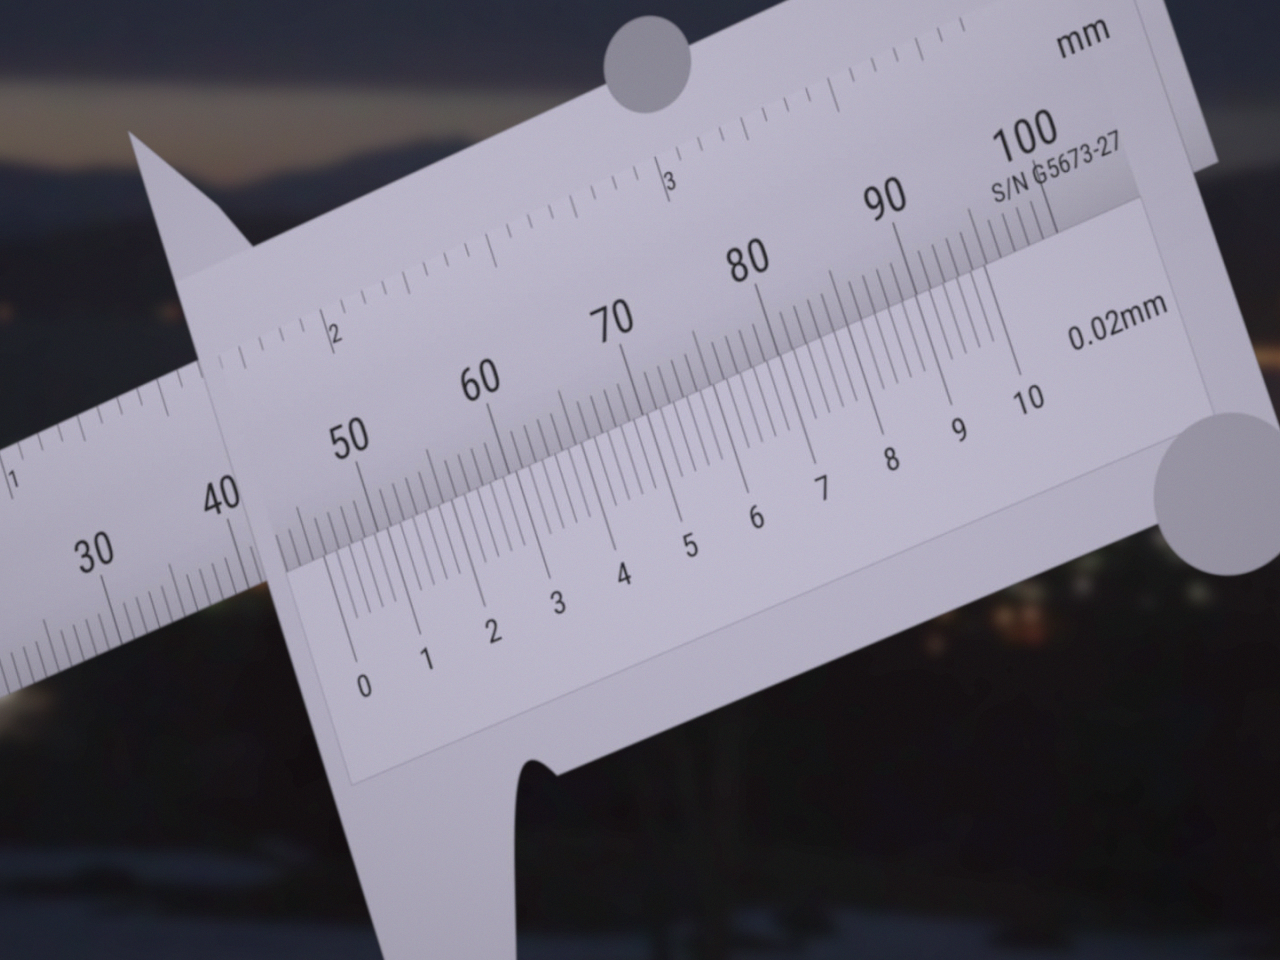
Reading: 45.8 (mm)
